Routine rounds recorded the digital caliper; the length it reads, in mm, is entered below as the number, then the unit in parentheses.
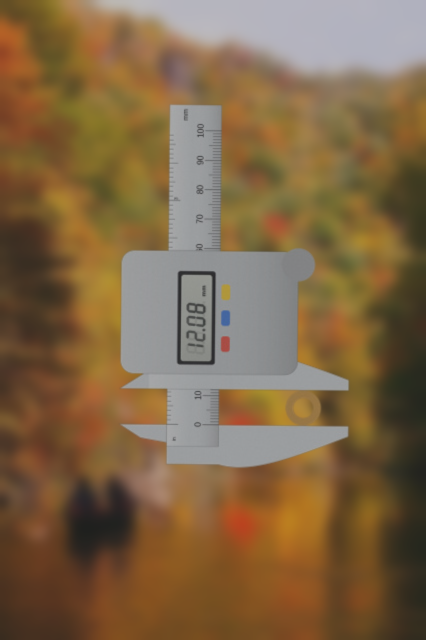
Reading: 12.08 (mm)
